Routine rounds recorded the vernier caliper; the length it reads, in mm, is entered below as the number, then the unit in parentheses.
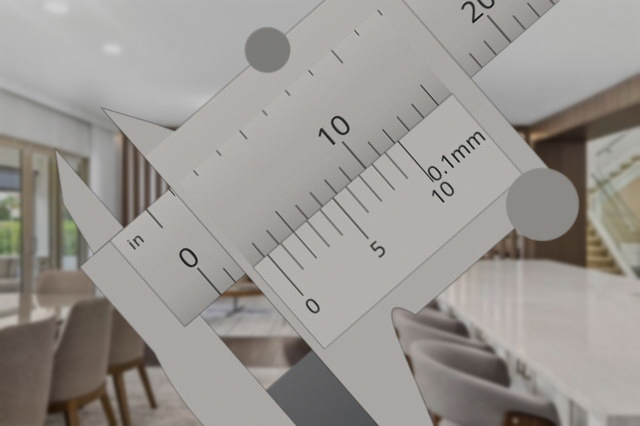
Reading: 3.2 (mm)
